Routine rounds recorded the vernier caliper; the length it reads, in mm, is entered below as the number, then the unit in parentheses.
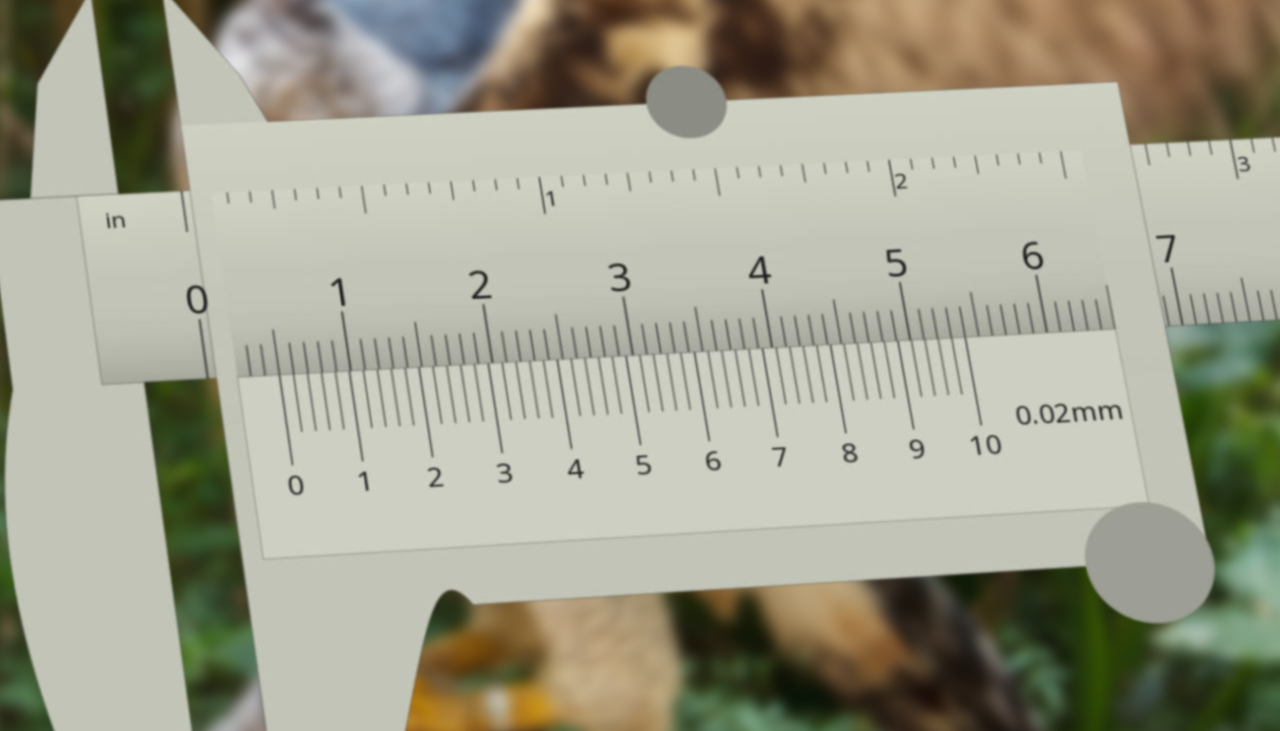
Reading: 5.0 (mm)
